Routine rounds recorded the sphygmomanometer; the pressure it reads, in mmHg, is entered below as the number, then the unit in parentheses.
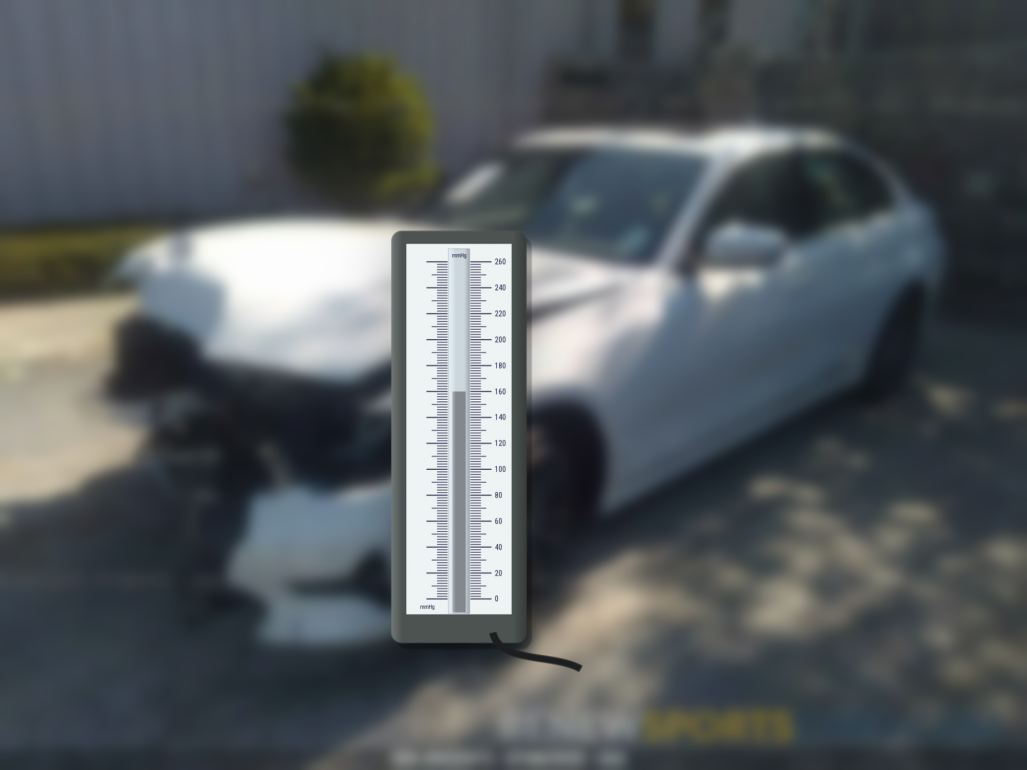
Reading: 160 (mmHg)
